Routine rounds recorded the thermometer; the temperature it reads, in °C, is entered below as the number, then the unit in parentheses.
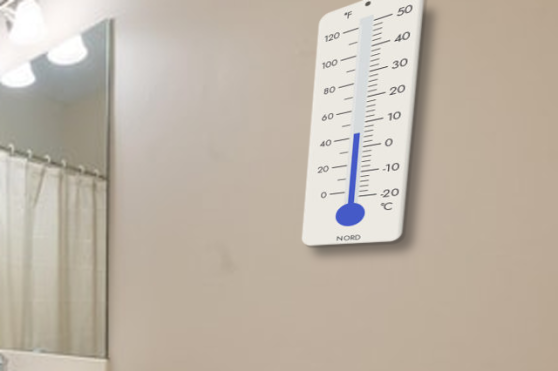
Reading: 6 (°C)
